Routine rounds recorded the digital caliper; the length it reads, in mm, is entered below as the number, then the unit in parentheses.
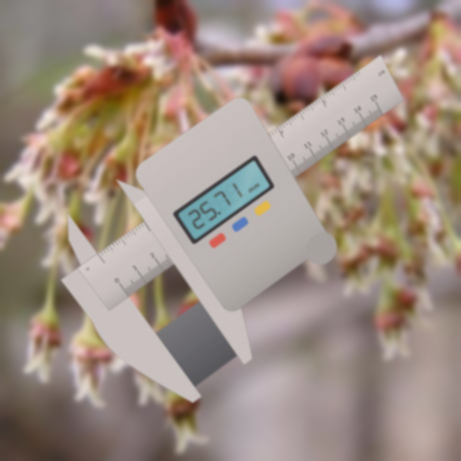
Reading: 25.71 (mm)
